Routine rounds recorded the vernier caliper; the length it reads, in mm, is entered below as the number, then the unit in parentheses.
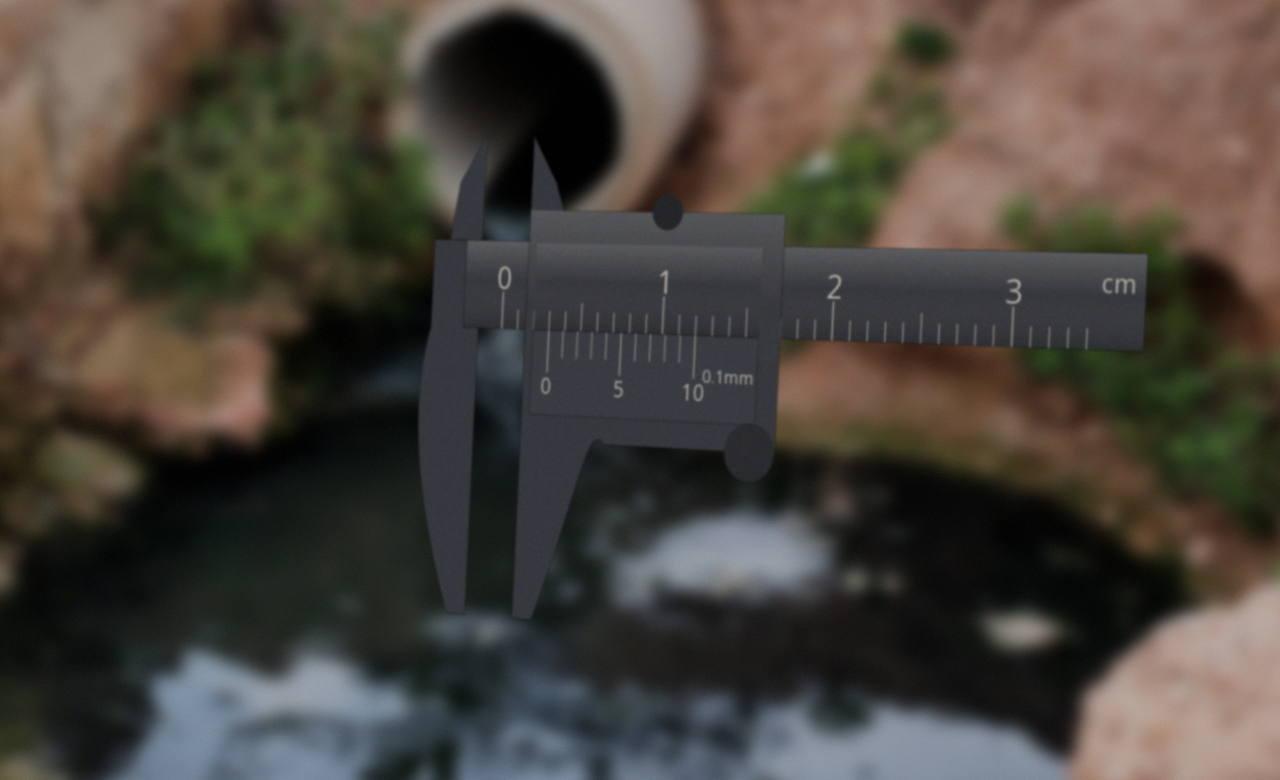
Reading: 3.0 (mm)
